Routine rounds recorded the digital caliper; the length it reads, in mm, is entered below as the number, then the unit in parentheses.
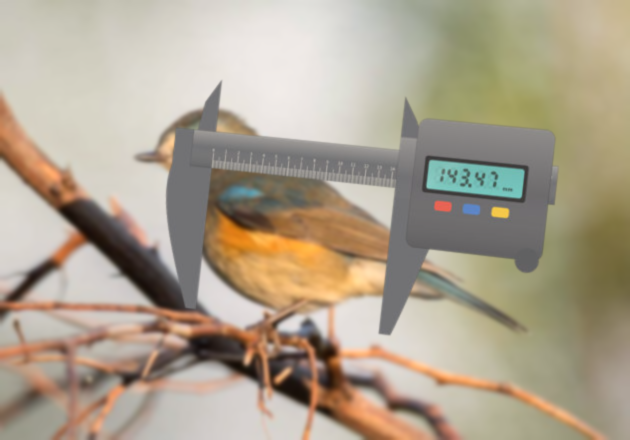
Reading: 143.47 (mm)
